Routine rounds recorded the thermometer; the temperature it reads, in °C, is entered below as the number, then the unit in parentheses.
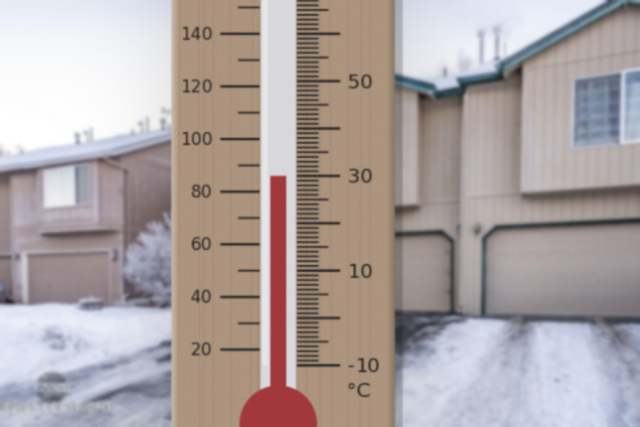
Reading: 30 (°C)
